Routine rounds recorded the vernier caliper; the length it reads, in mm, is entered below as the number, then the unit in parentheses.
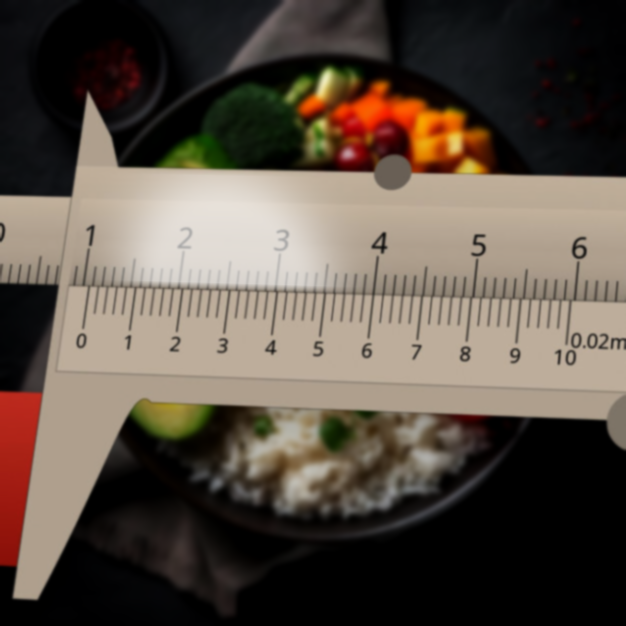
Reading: 10.6 (mm)
